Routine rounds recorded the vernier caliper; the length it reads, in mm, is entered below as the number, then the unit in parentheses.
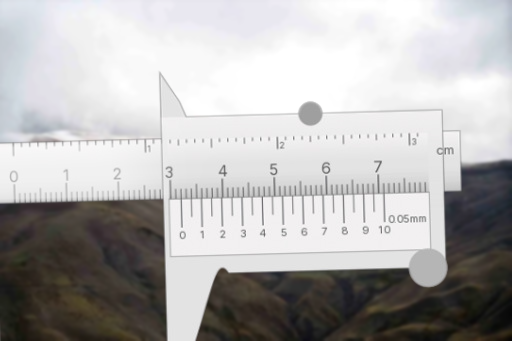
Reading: 32.0 (mm)
